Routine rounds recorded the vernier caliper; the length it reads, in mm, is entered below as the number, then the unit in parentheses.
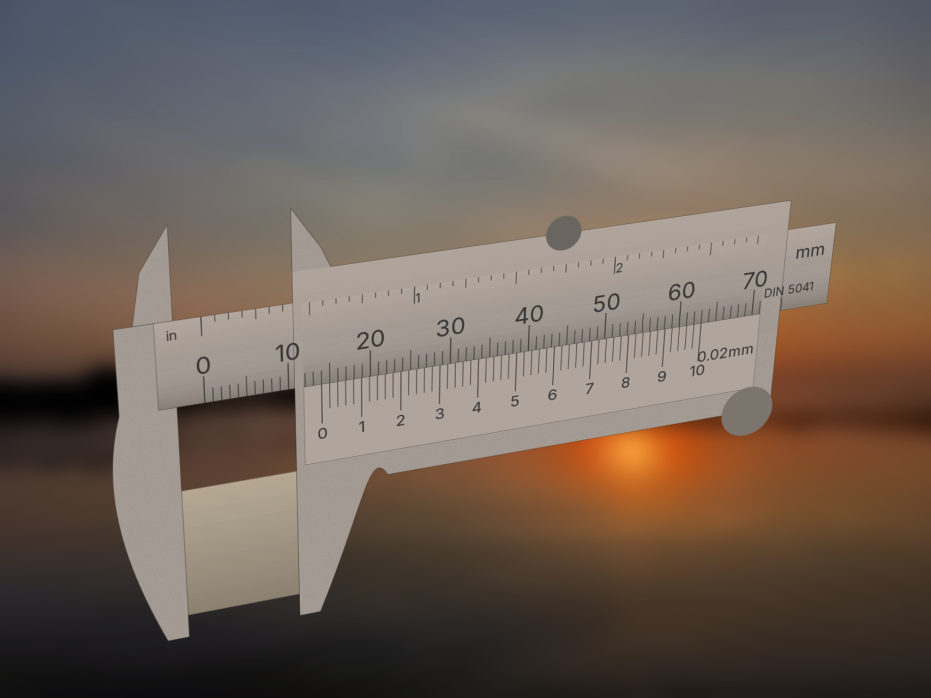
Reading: 14.0 (mm)
